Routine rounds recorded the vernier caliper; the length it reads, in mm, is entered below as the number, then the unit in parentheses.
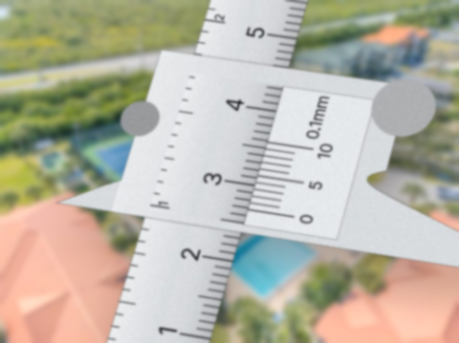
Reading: 26.8 (mm)
